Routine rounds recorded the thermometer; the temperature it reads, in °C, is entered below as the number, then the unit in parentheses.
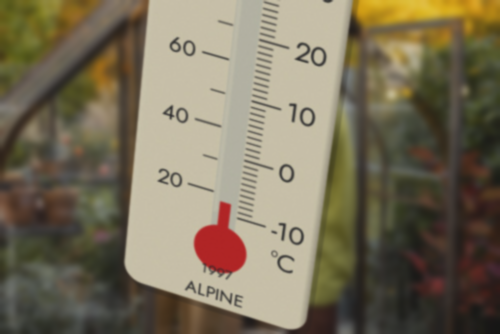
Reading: -8 (°C)
